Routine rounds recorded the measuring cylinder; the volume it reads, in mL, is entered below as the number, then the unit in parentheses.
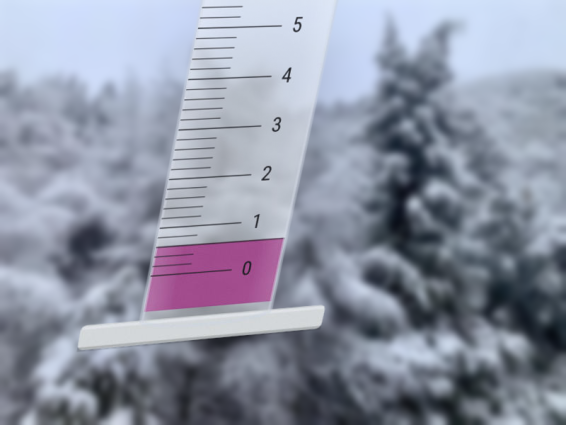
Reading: 0.6 (mL)
